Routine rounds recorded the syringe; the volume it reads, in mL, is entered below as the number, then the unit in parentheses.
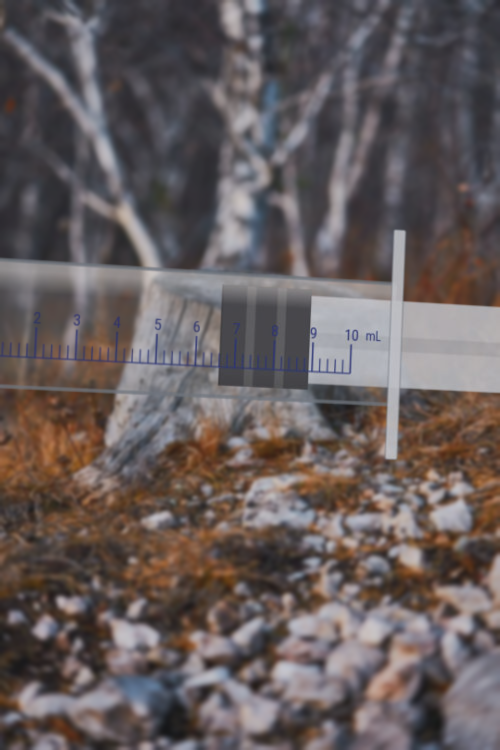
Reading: 6.6 (mL)
